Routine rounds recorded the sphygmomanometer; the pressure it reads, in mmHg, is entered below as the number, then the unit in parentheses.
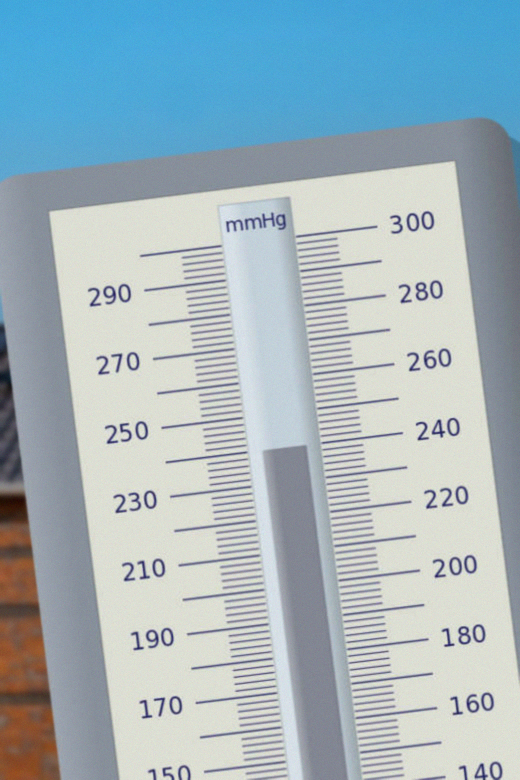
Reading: 240 (mmHg)
